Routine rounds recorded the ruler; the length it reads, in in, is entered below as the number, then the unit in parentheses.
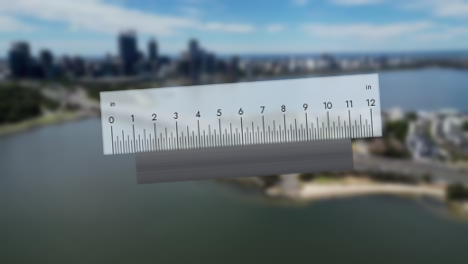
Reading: 10 (in)
